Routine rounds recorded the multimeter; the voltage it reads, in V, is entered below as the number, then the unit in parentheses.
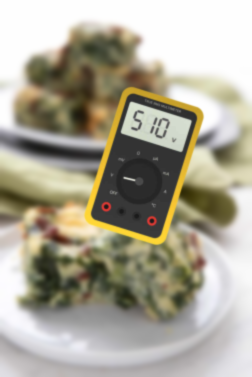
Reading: 510 (V)
